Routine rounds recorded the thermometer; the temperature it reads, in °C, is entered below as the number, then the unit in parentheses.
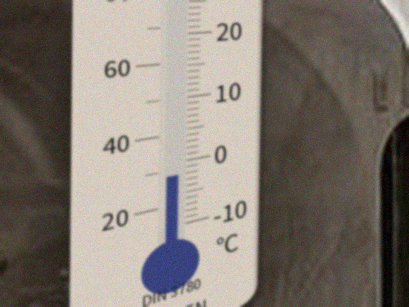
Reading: -2 (°C)
